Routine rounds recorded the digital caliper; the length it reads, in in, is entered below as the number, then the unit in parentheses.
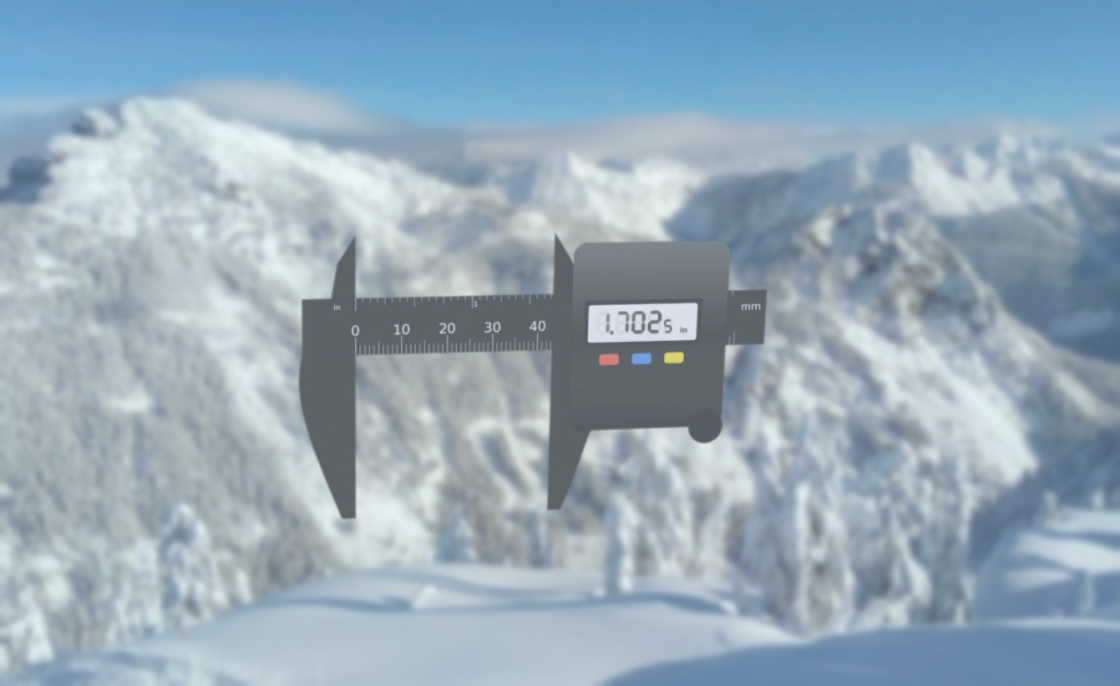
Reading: 1.7025 (in)
